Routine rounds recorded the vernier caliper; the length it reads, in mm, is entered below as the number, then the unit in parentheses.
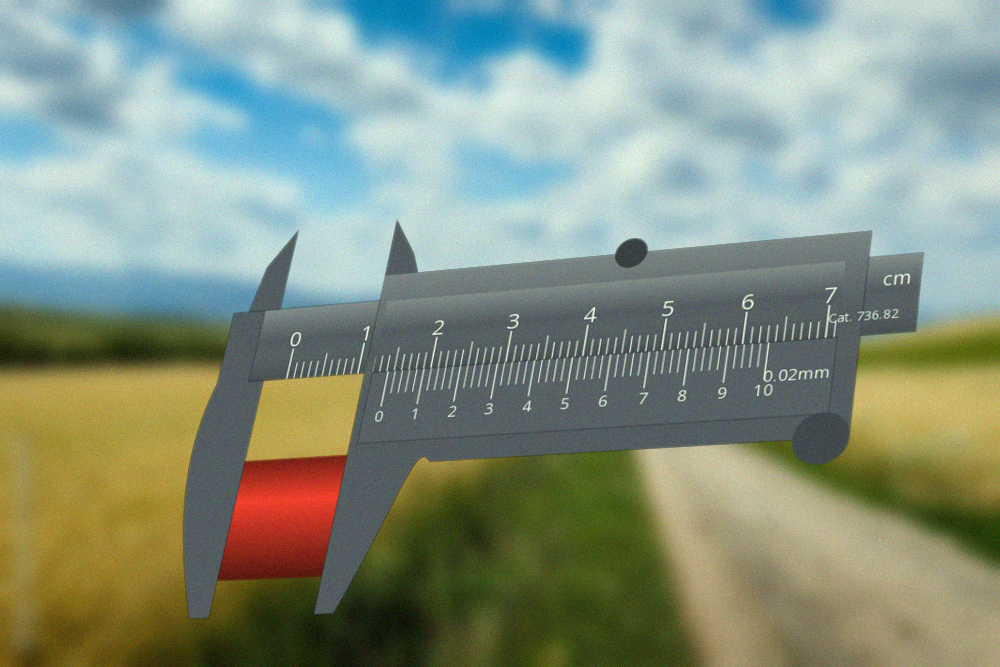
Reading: 14.2 (mm)
